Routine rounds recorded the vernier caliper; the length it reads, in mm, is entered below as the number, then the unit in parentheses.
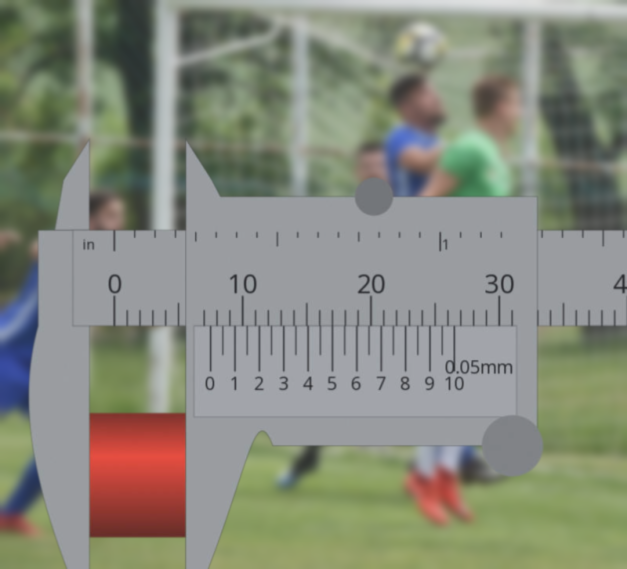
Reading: 7.5 (mm)
